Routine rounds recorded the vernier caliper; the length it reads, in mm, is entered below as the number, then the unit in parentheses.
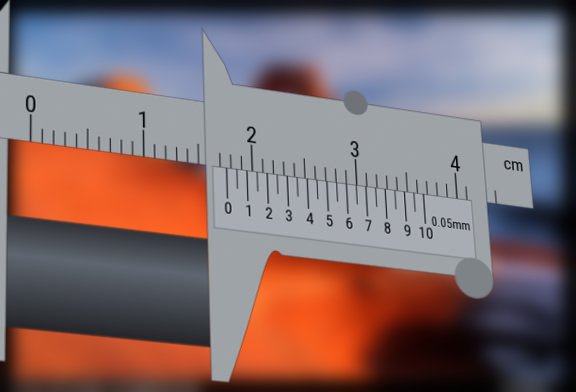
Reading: 17.6 (mm)
